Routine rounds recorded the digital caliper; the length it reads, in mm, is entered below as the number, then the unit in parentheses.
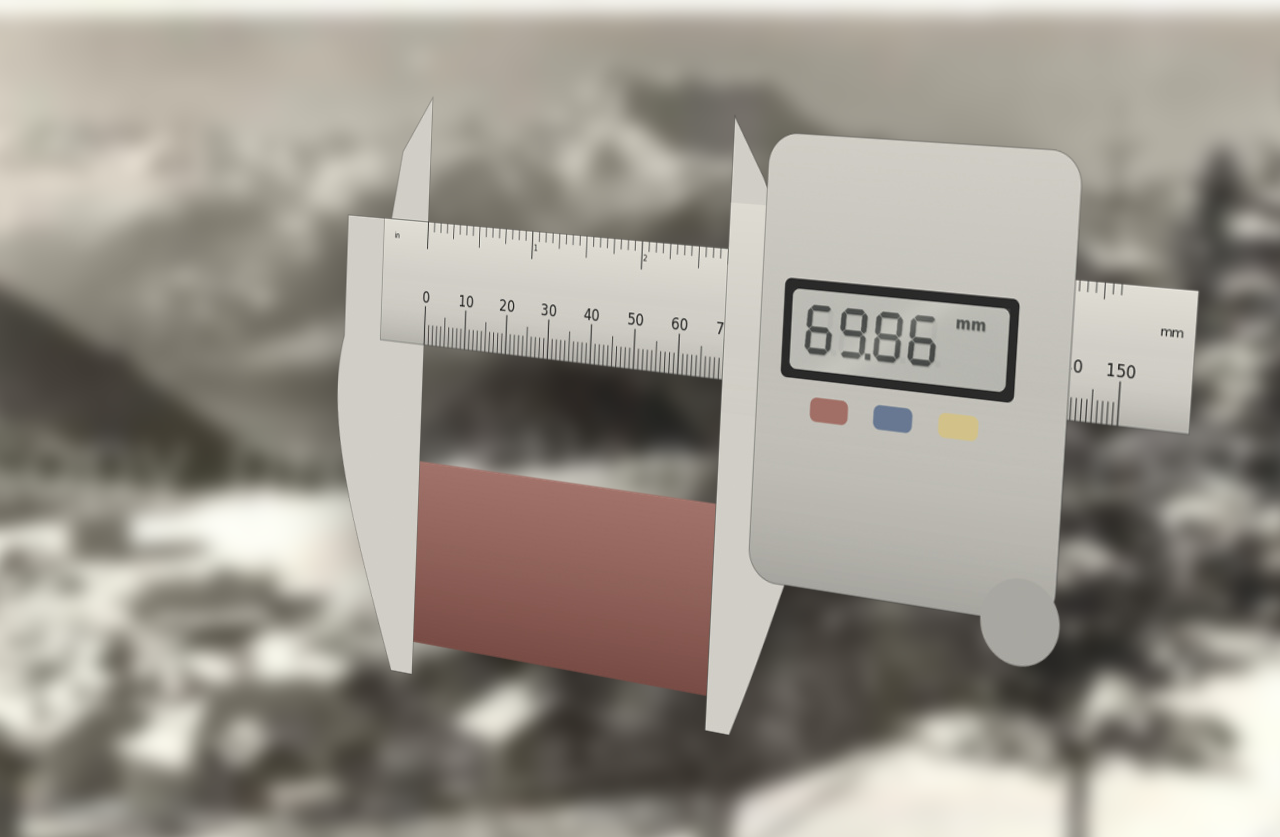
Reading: 69.86 (mm)
